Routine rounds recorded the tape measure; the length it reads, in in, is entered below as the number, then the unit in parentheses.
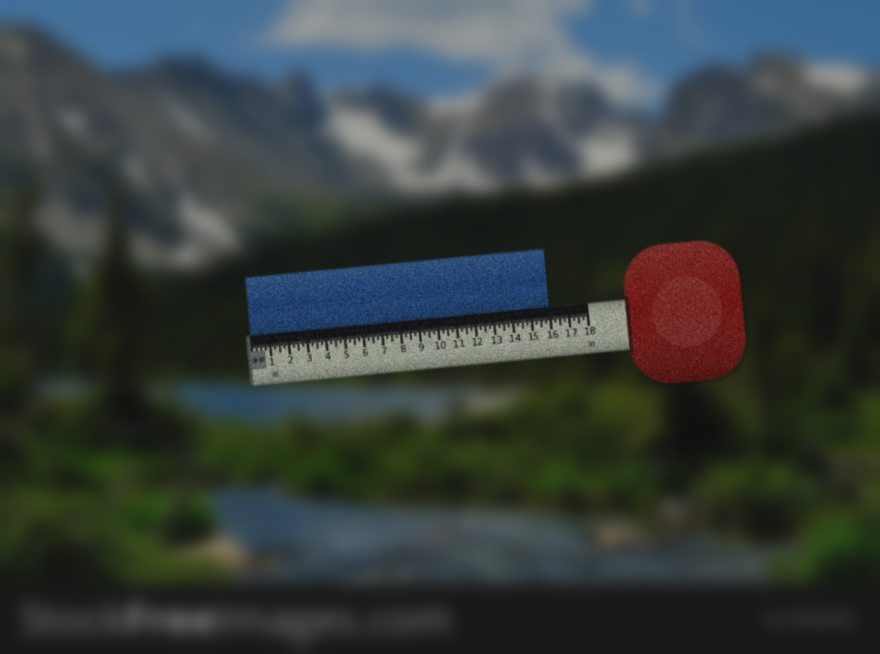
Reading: 16 (in)
